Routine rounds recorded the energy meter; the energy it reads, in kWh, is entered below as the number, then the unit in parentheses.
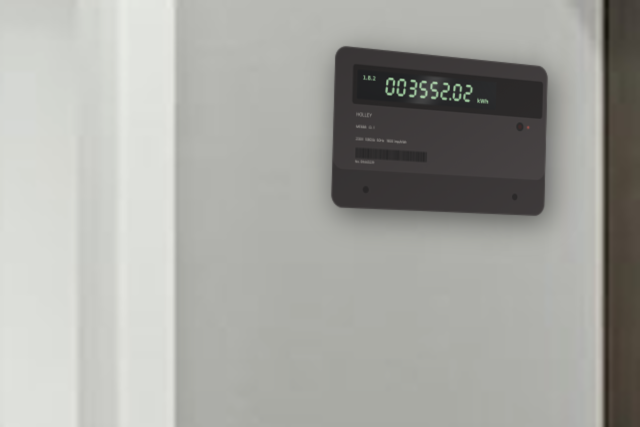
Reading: 3552.02 (kWh)
